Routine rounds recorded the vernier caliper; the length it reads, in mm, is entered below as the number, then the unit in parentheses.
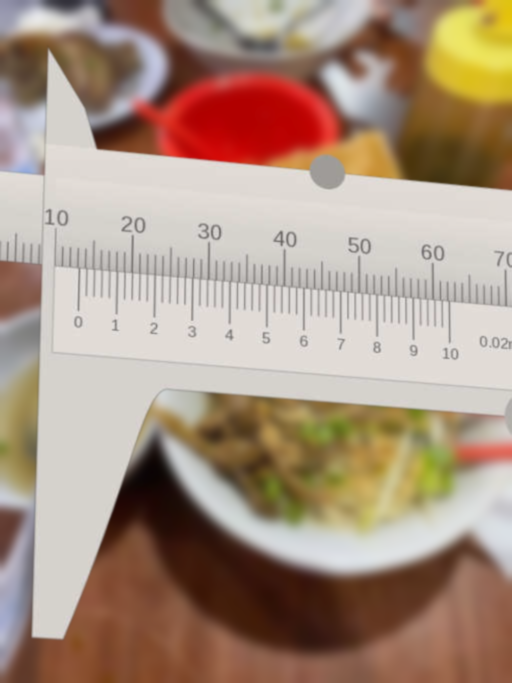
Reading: 13.2 (mm)
